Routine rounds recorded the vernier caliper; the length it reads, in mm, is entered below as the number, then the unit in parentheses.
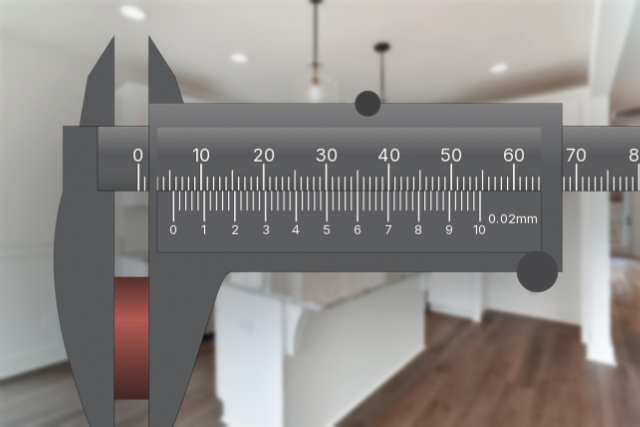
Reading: 5.6 (mm)
